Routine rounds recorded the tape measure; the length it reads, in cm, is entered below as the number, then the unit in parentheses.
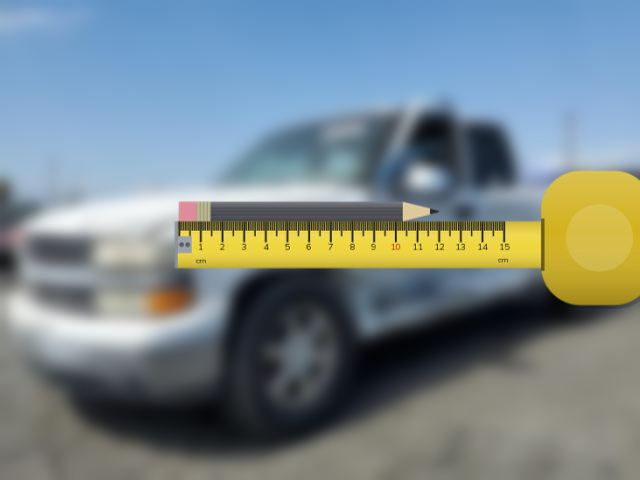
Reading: 12 (cm)
